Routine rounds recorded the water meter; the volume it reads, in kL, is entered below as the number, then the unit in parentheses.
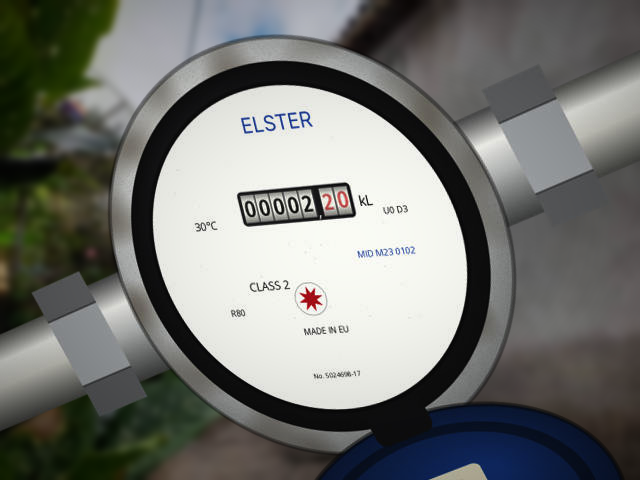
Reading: 2.20 (kL)
